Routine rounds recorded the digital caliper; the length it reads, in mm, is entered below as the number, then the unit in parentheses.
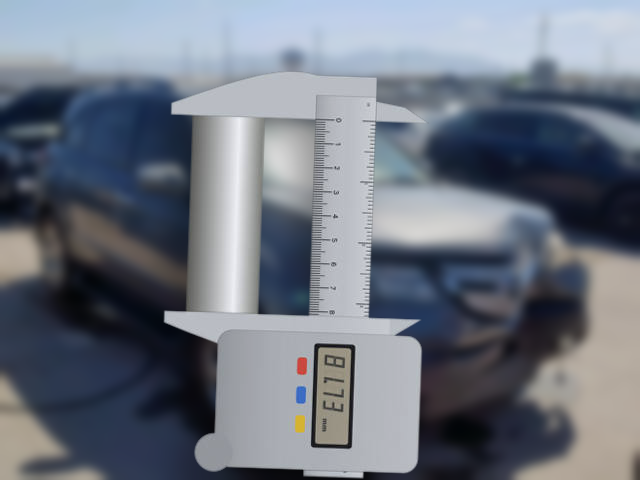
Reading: 81.73 (mm)
